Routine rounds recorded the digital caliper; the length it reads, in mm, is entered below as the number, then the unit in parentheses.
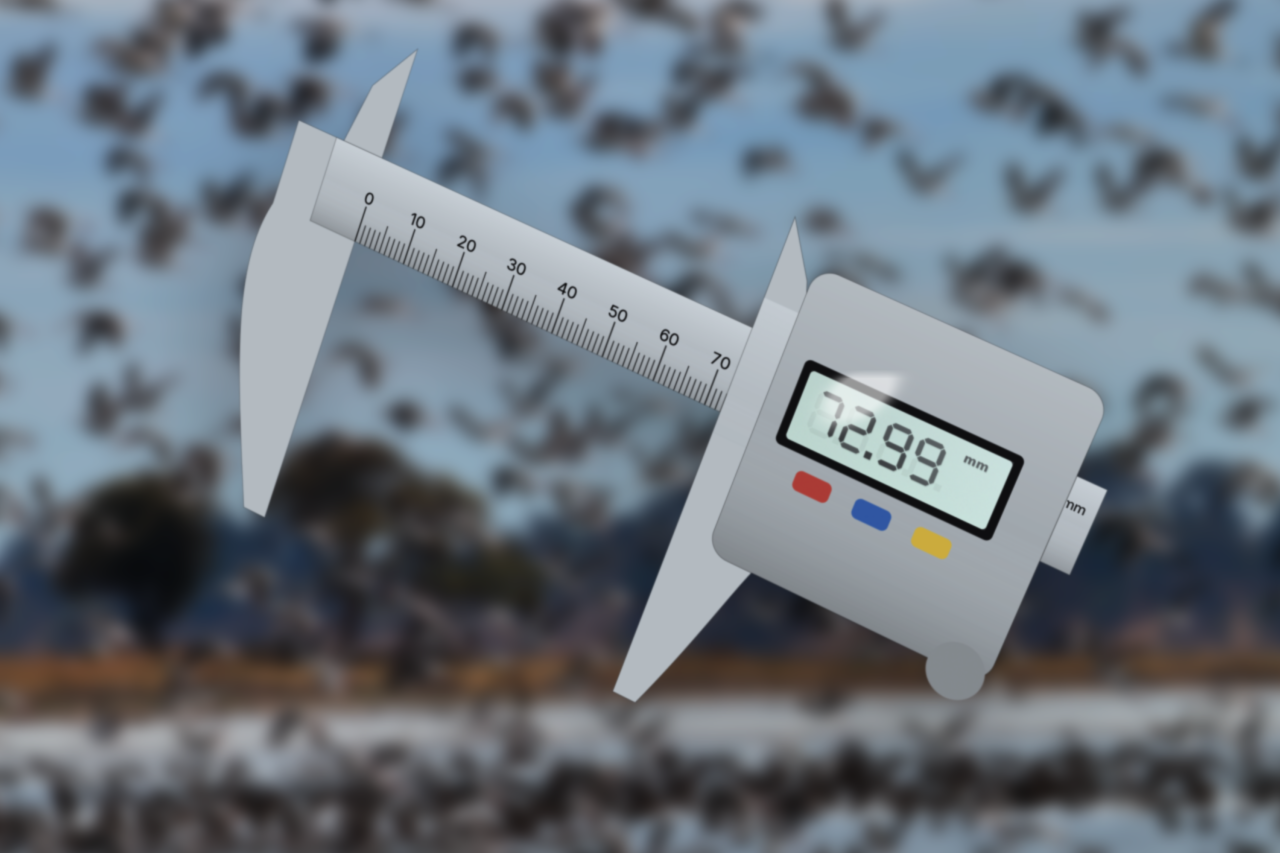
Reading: 72.99 (mm)
